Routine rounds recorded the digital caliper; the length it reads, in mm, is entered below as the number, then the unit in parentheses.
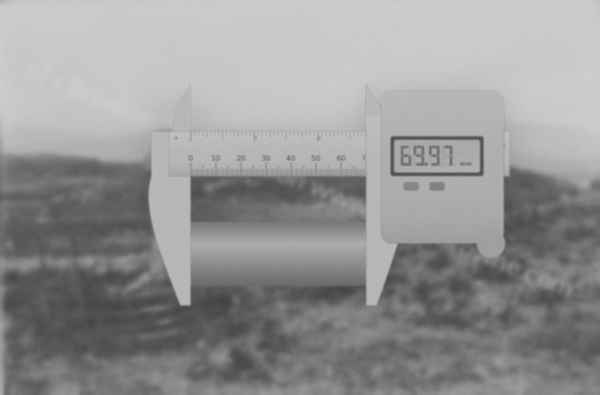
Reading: 69.97 (mm)
